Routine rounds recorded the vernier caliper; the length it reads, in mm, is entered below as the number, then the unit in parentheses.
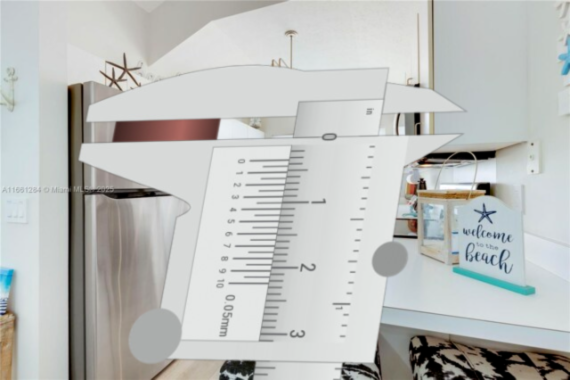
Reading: 3.4 (mm)
